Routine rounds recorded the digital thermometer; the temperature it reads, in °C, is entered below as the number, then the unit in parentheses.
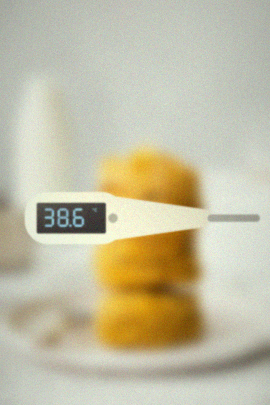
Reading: 38.6 (°C)
